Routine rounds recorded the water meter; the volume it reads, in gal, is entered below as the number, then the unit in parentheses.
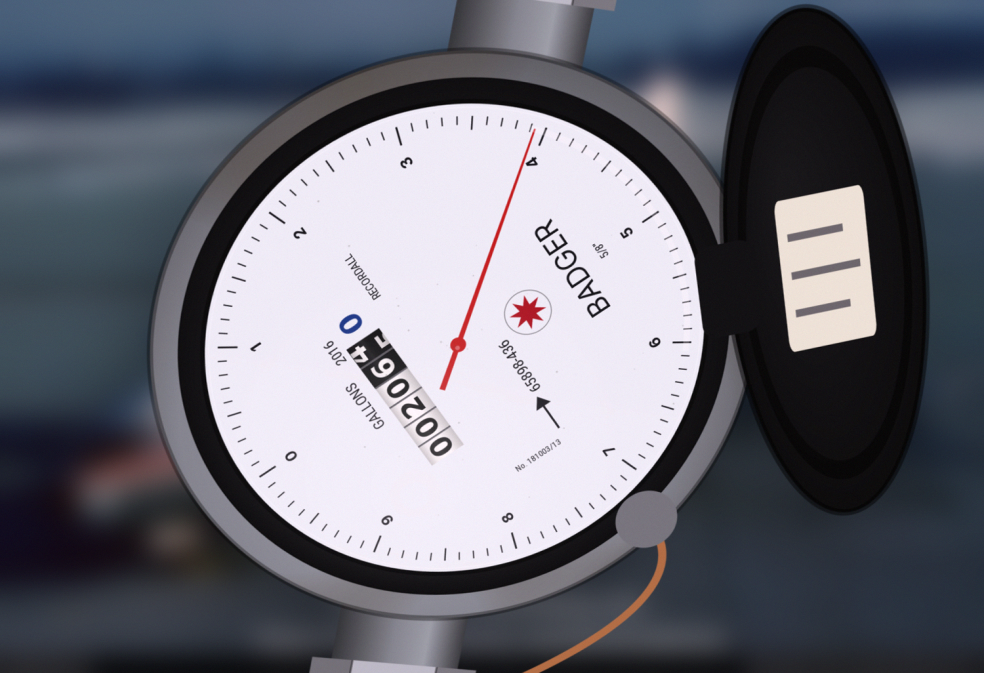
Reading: 20643.9 (gal)
